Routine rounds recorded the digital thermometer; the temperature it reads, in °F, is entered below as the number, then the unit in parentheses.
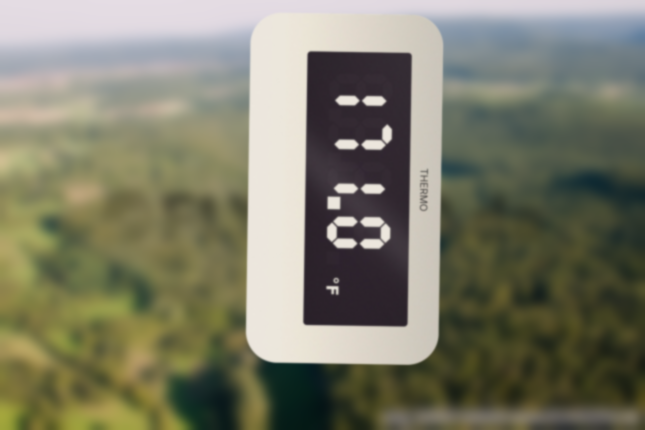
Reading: 171.0 (°F)
